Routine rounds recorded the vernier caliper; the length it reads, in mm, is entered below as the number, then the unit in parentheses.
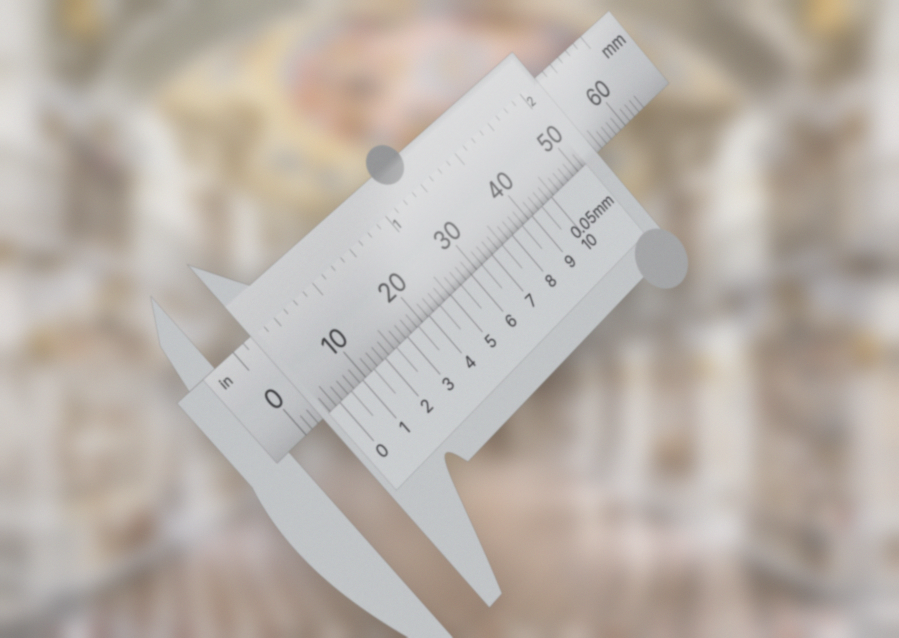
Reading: 5.6 (mm)
